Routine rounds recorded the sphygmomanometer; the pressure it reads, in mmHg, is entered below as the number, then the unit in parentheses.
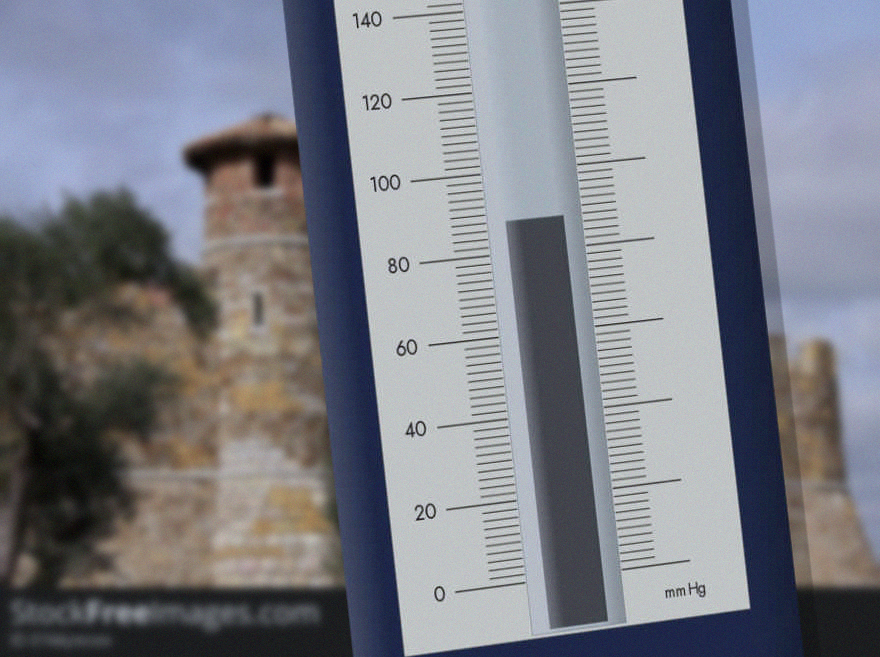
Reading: 88 (mmHg)
